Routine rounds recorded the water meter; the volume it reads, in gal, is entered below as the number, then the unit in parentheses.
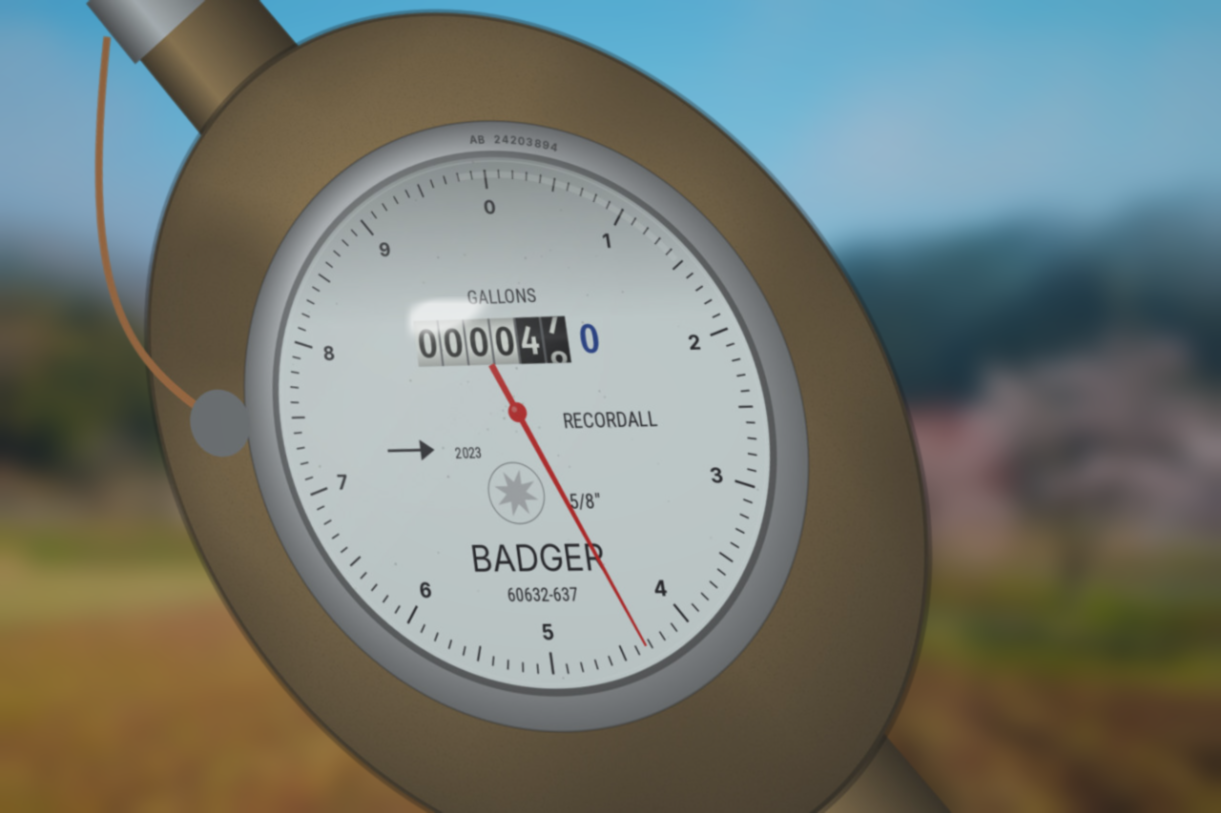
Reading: 474.3 (gal)
